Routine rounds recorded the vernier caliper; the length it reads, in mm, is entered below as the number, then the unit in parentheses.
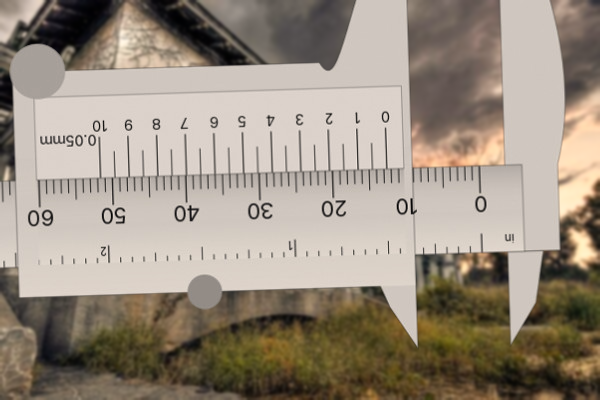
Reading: 12.6 (mm)
